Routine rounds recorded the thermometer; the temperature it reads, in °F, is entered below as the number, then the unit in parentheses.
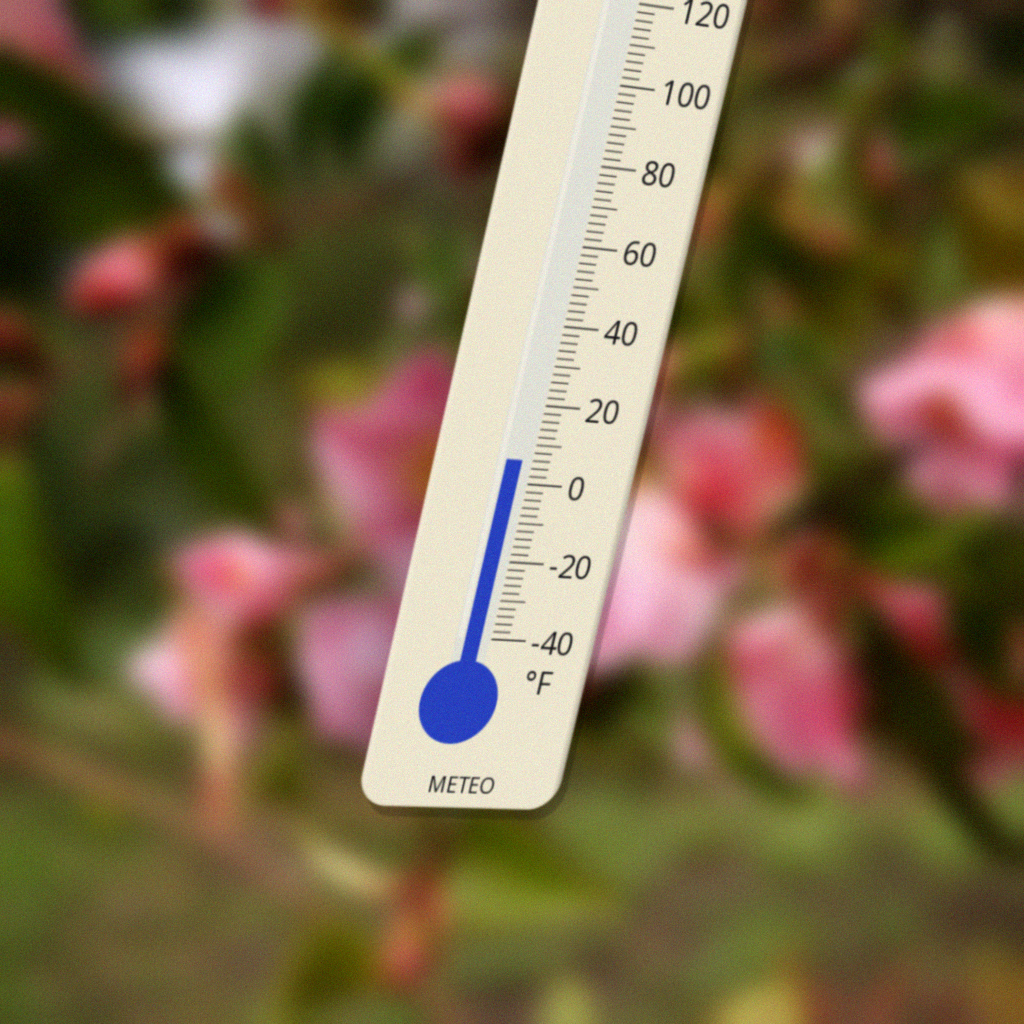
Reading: 6 (°F)
